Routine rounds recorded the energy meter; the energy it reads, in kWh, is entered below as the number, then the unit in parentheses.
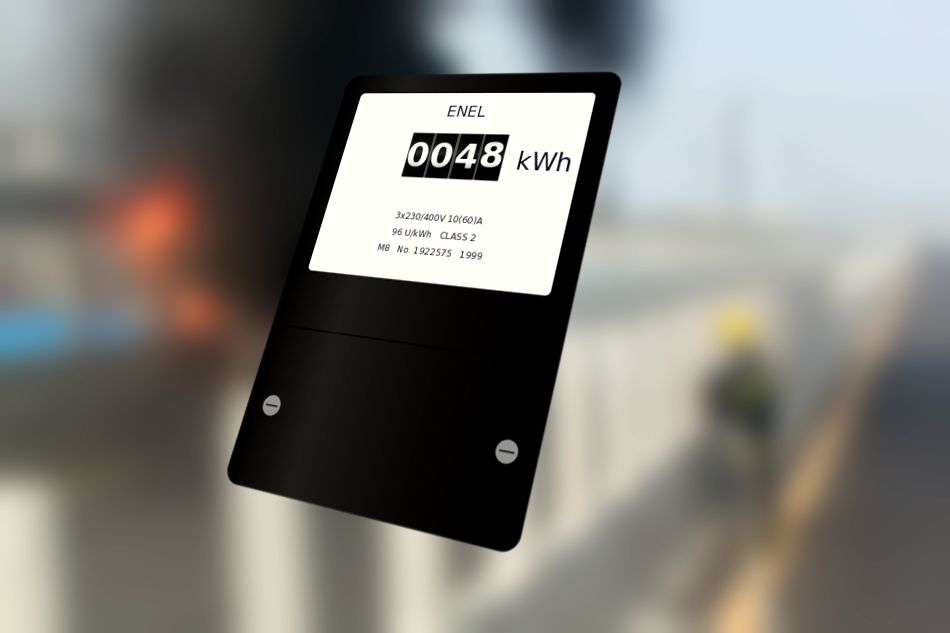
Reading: 48 (kWh)
